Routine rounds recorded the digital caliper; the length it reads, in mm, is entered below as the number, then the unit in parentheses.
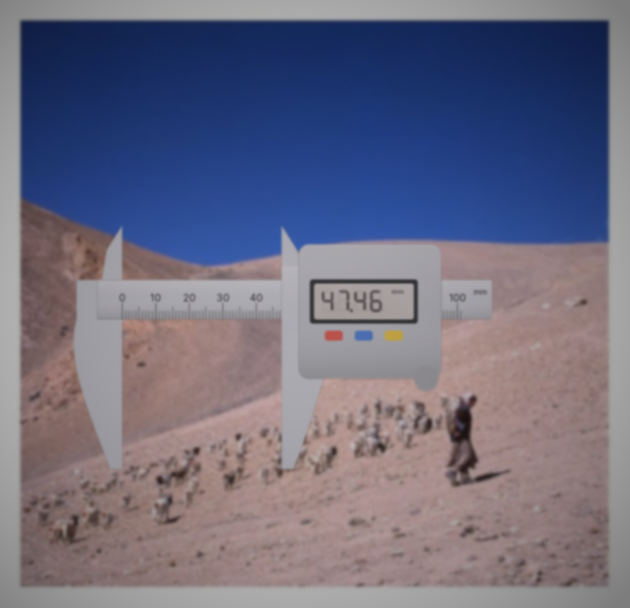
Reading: 47.46 (mm)
